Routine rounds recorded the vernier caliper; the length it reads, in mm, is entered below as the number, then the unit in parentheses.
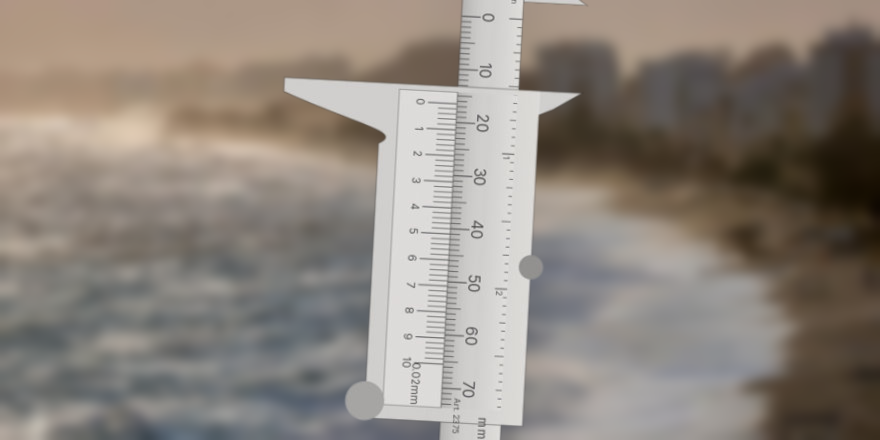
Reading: 16.5 (mm)
